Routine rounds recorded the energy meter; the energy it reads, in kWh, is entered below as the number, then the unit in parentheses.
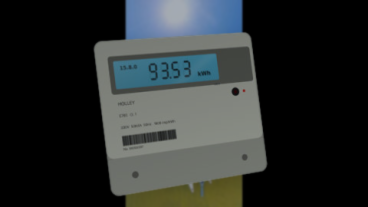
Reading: 93.53 (kWh)
